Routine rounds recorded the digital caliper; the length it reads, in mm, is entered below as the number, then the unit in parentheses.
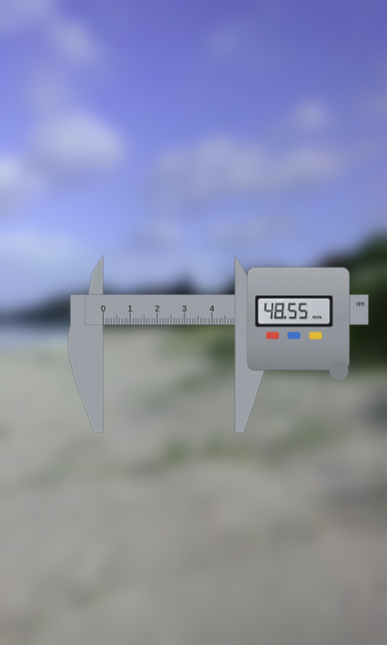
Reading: 48.55 (mm)
